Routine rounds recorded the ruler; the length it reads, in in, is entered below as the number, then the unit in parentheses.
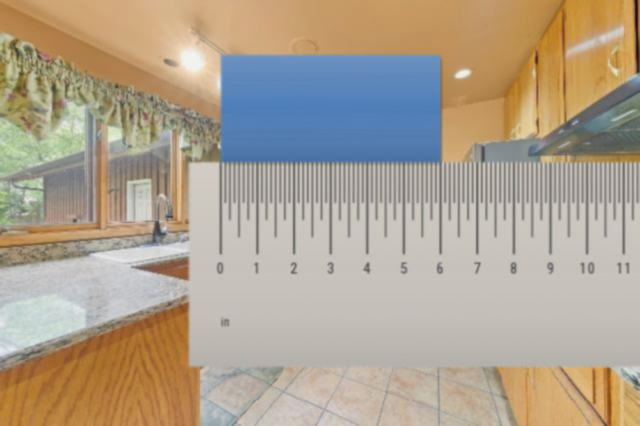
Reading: 6 (in)
